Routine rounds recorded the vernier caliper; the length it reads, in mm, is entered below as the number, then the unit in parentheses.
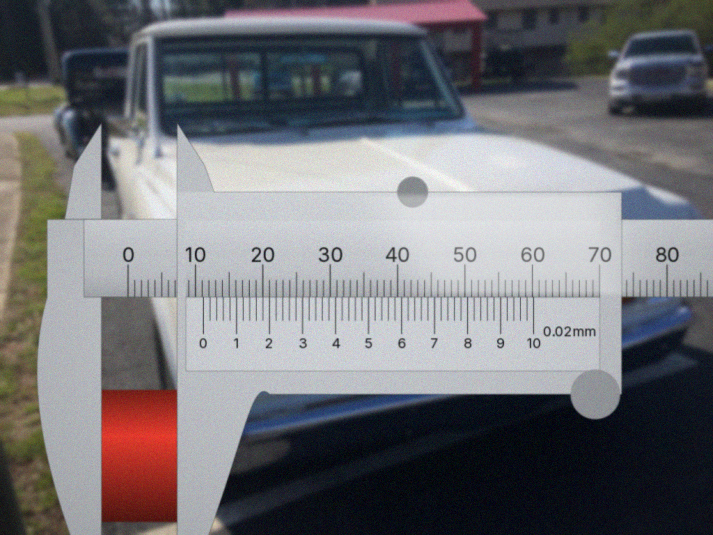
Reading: 11.2 (mm)
